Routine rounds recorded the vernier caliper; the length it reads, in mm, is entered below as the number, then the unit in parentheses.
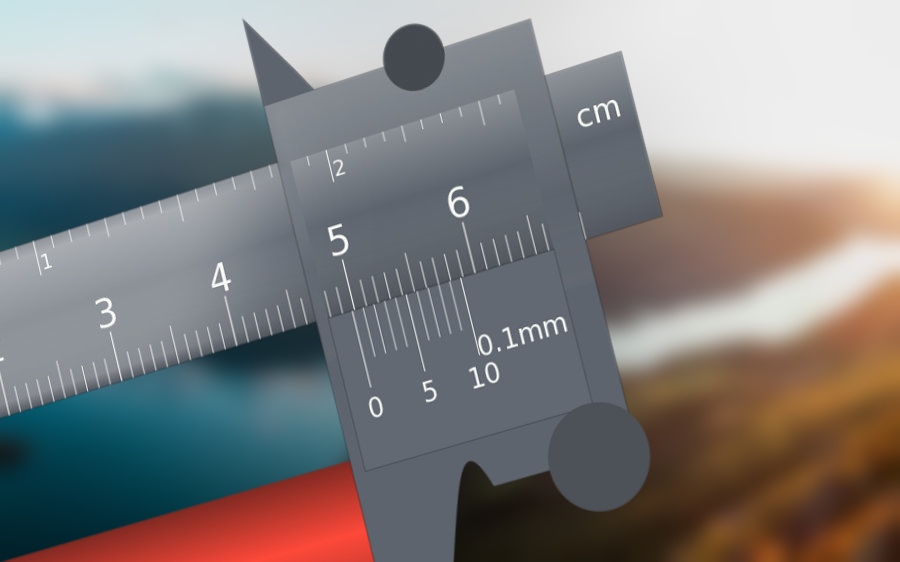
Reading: 49.8 (mm)
